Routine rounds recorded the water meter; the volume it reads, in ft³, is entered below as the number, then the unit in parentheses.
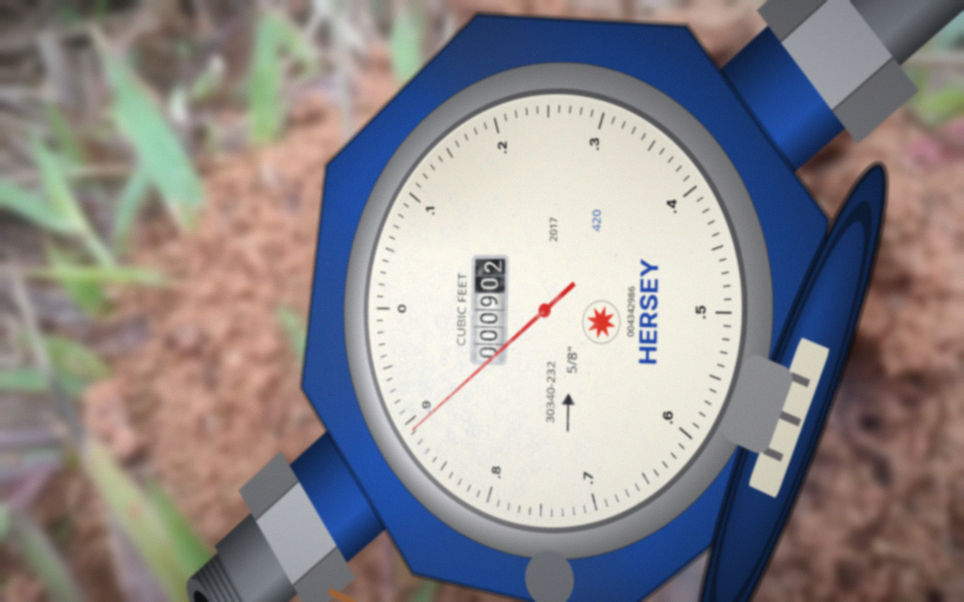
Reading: 901.89 (ft³)
